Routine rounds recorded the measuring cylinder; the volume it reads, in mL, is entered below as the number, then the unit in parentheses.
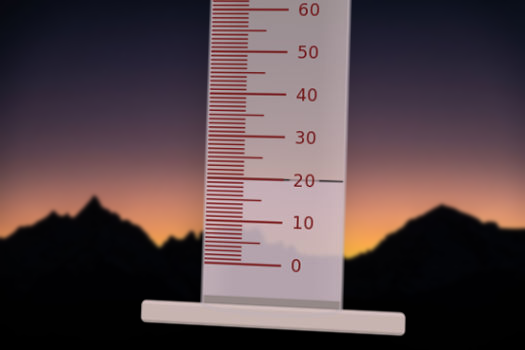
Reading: 20 (mL)
